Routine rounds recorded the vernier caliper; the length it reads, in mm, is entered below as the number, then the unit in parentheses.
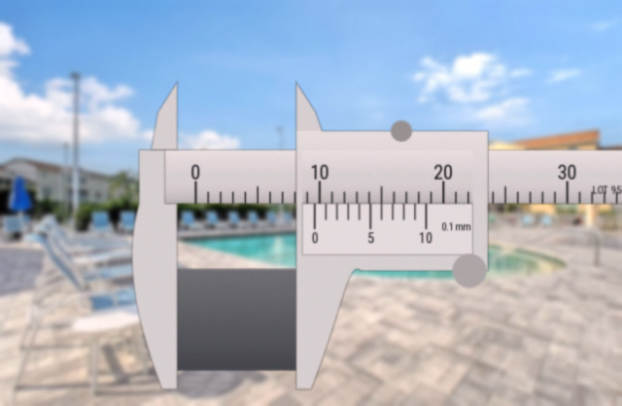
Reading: 9.6 (mm)
